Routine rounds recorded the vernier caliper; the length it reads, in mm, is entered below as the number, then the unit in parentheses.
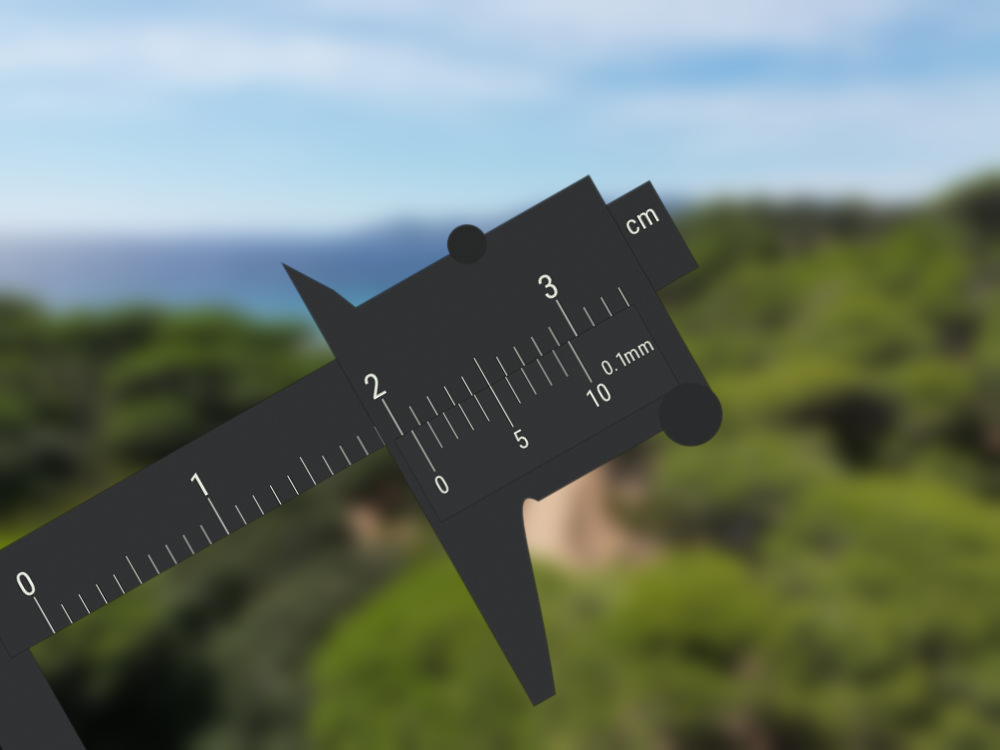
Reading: 20.5 (mm)
